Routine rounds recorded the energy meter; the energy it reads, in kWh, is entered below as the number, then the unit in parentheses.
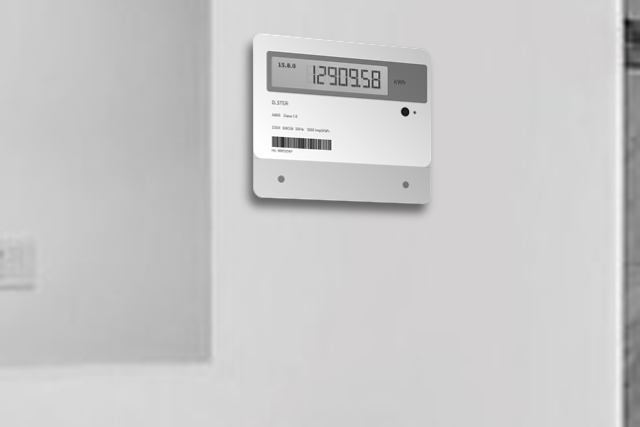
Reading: 12909.58 (kWh)
